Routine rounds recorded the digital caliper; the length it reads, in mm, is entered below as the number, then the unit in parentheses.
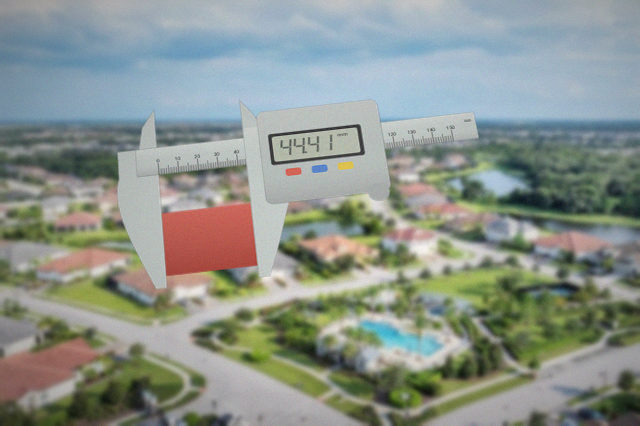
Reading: 44.41 (mm)
